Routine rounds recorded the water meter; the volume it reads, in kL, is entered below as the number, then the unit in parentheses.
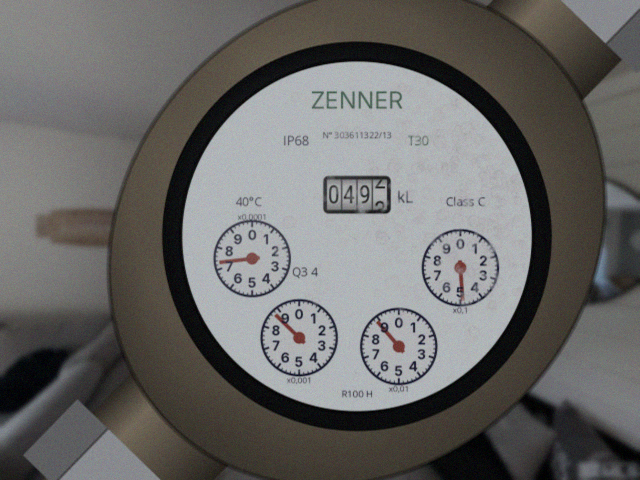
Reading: 492.4887 (kL)
